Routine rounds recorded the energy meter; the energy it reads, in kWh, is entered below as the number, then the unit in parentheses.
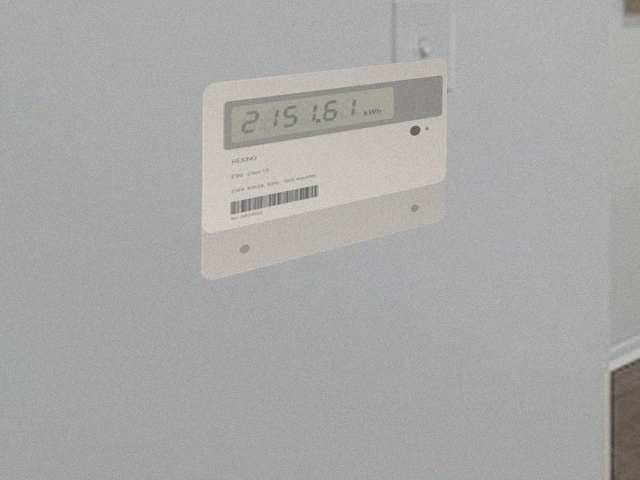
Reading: 2151.61 (kWh)
